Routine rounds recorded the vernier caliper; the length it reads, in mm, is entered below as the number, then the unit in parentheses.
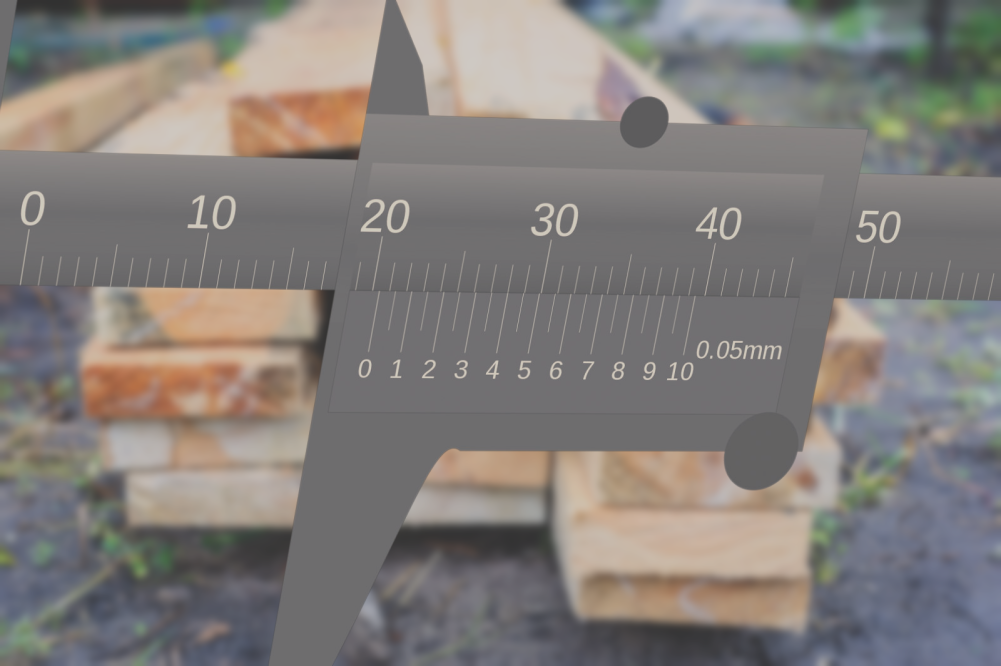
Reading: 20.4 (mm)
